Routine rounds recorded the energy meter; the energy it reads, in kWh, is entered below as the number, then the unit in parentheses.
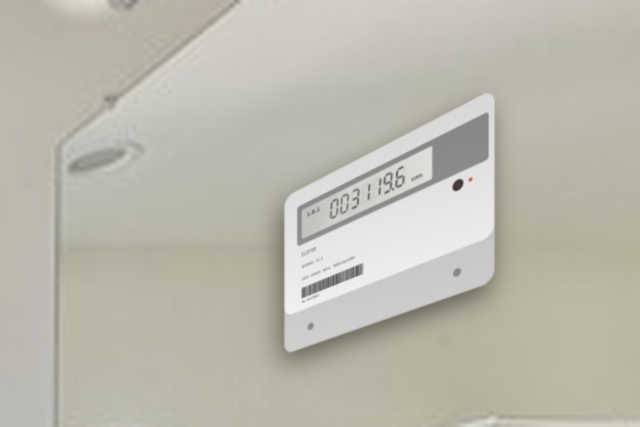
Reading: 3119.6 (kWh)
